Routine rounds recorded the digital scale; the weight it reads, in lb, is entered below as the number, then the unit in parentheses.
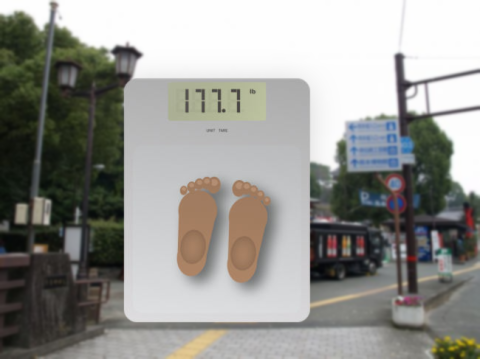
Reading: 177.7 (lb)
